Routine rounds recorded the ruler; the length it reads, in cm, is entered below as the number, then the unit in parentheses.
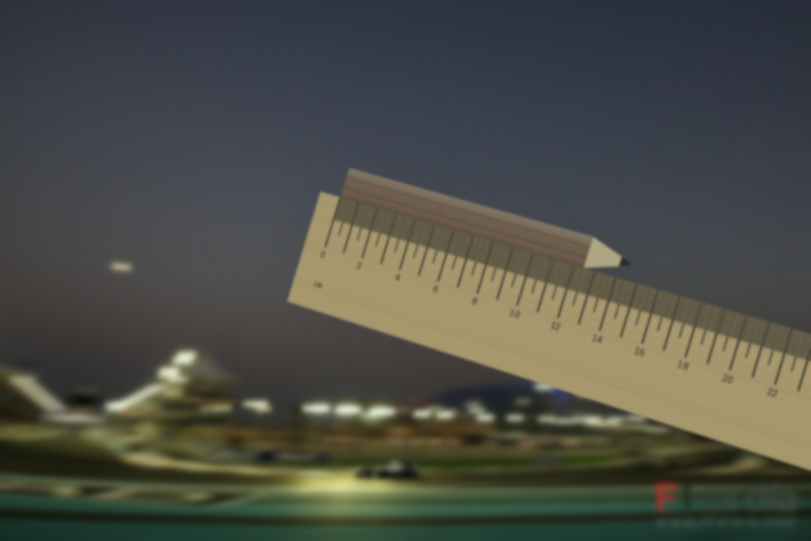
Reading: 14.5 (cm)
